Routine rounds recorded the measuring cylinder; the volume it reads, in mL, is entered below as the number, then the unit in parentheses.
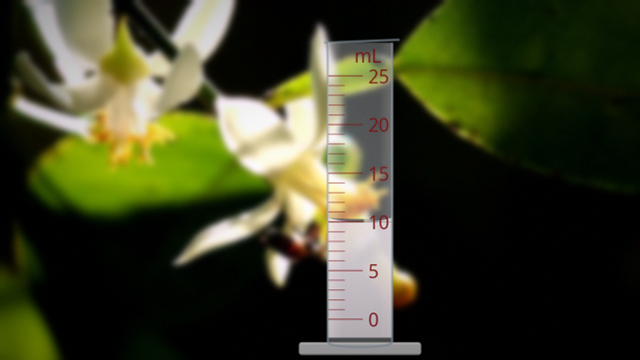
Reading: 10 (mL)
